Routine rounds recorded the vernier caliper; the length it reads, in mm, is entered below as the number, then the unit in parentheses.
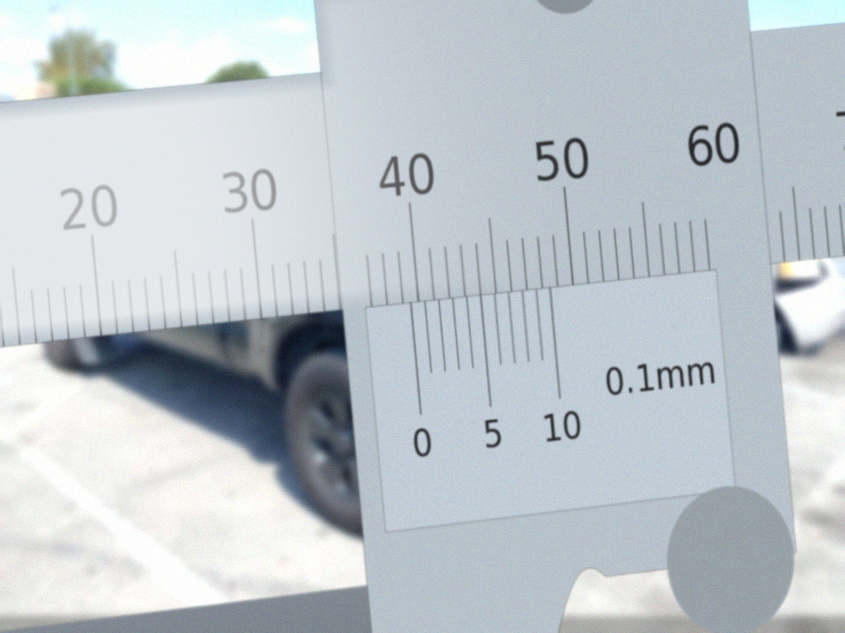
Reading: 39.5 (mm)
